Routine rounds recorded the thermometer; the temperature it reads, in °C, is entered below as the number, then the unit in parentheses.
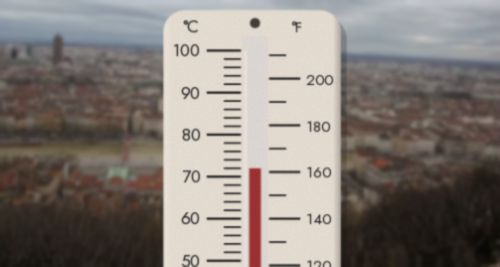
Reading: 72 (°C)
